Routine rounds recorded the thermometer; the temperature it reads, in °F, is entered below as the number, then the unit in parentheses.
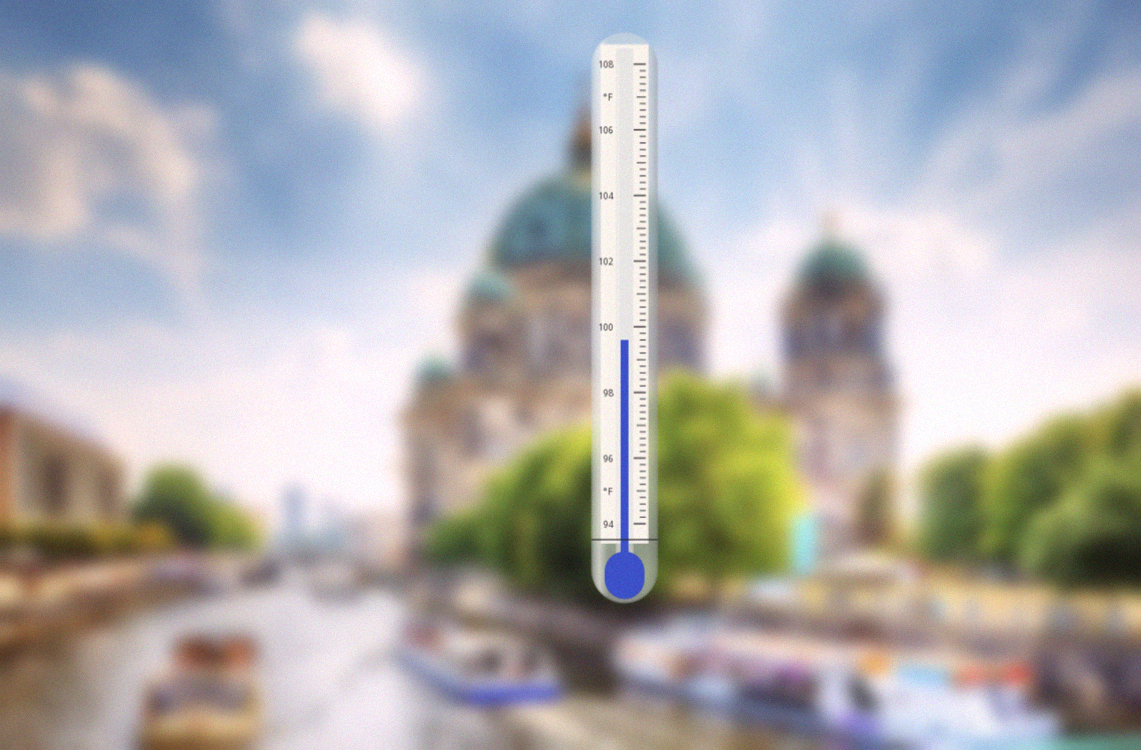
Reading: 99.6 (°F)
